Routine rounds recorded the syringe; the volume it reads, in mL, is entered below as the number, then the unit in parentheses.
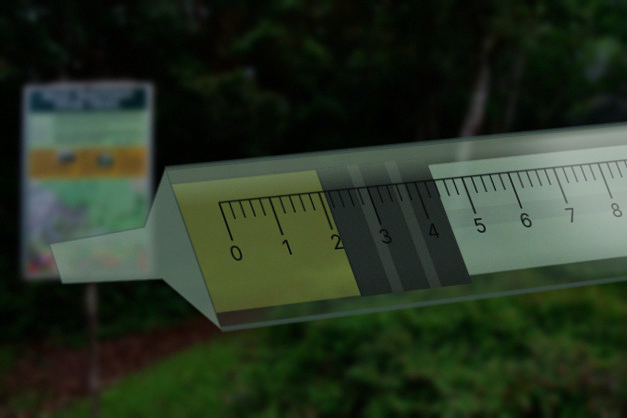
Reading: 2.1 (mL)
